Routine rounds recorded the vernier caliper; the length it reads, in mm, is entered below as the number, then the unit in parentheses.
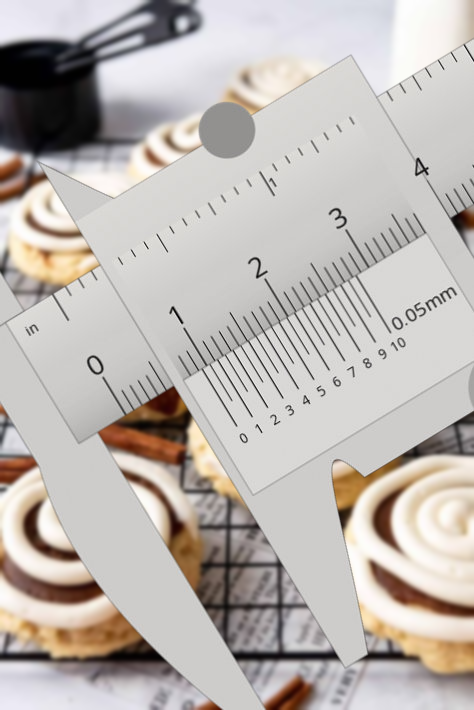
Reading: 9.4 (mm)
